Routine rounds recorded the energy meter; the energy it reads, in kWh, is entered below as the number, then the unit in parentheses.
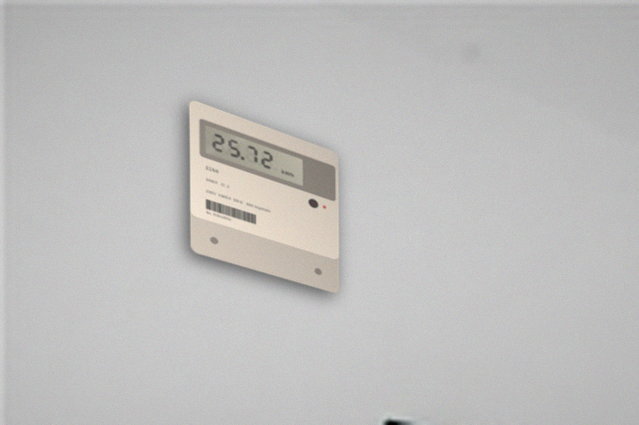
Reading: 25.72 (kWh)
